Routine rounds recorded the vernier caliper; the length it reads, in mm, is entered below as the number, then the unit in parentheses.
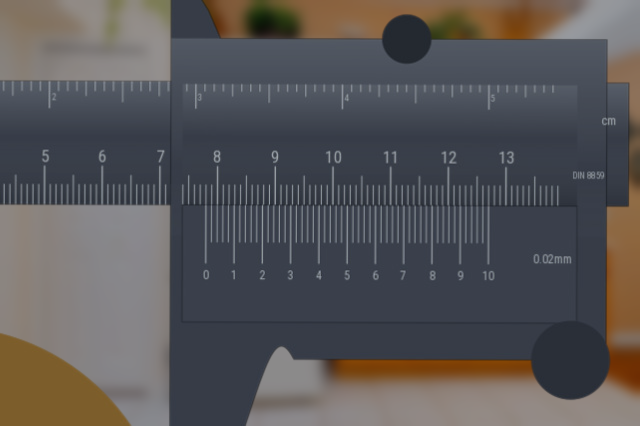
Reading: 78.0 (mm)
